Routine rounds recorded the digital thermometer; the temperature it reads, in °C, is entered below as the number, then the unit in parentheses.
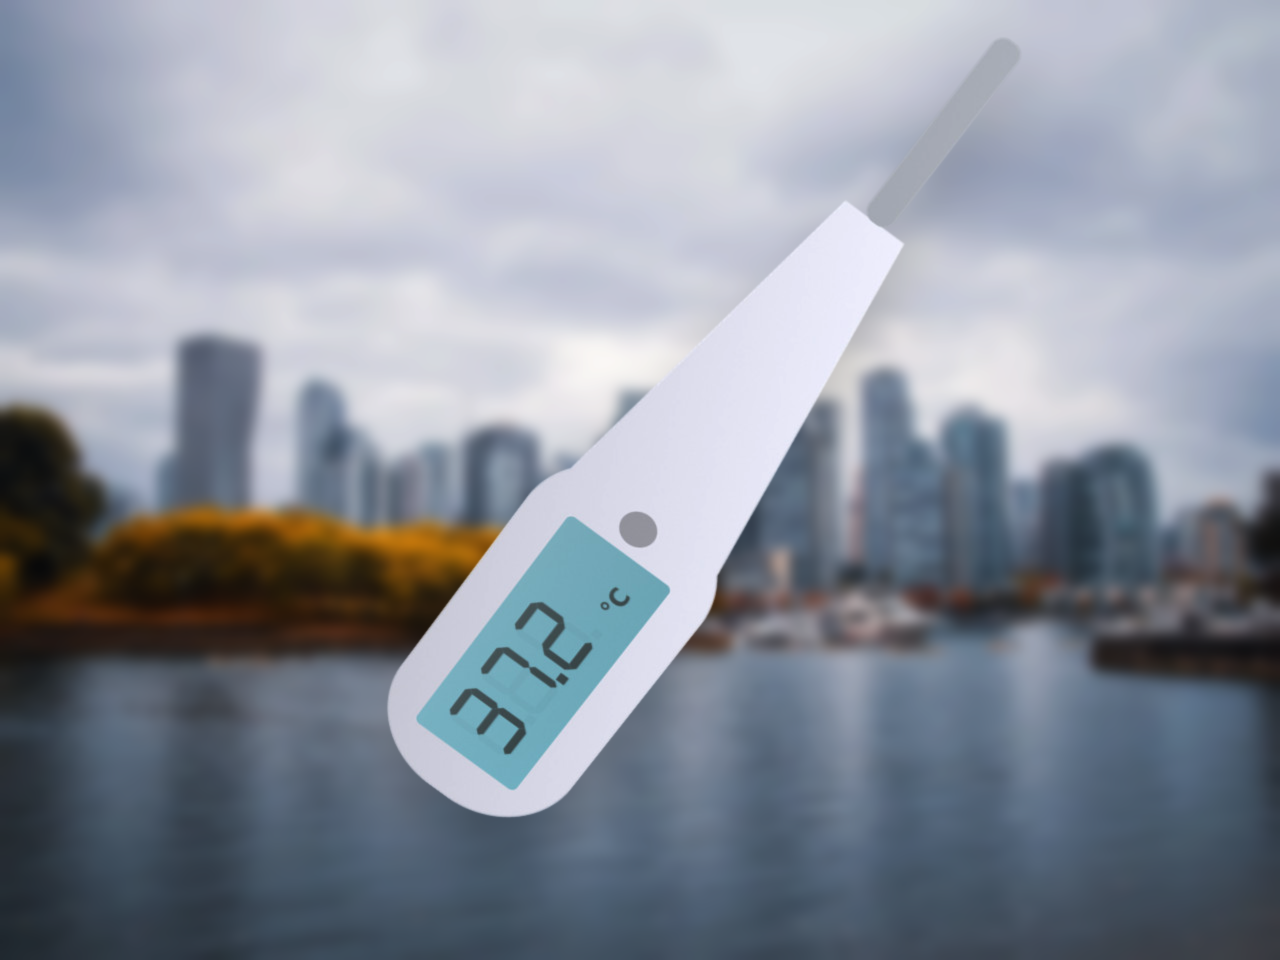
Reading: 37.2 (°C)
